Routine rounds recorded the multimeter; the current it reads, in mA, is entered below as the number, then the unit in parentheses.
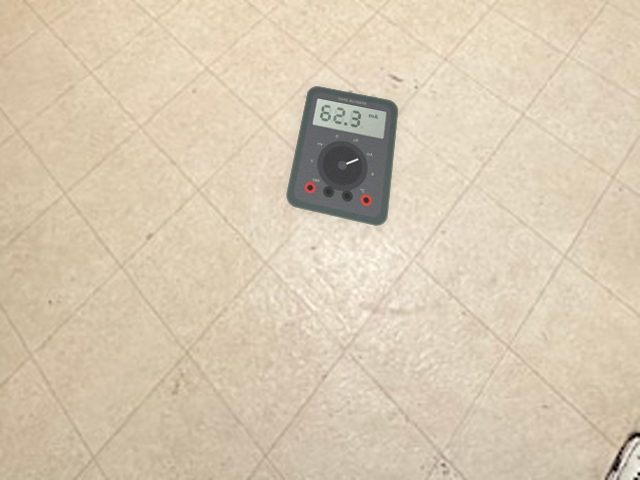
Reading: 62.3 (mA)
